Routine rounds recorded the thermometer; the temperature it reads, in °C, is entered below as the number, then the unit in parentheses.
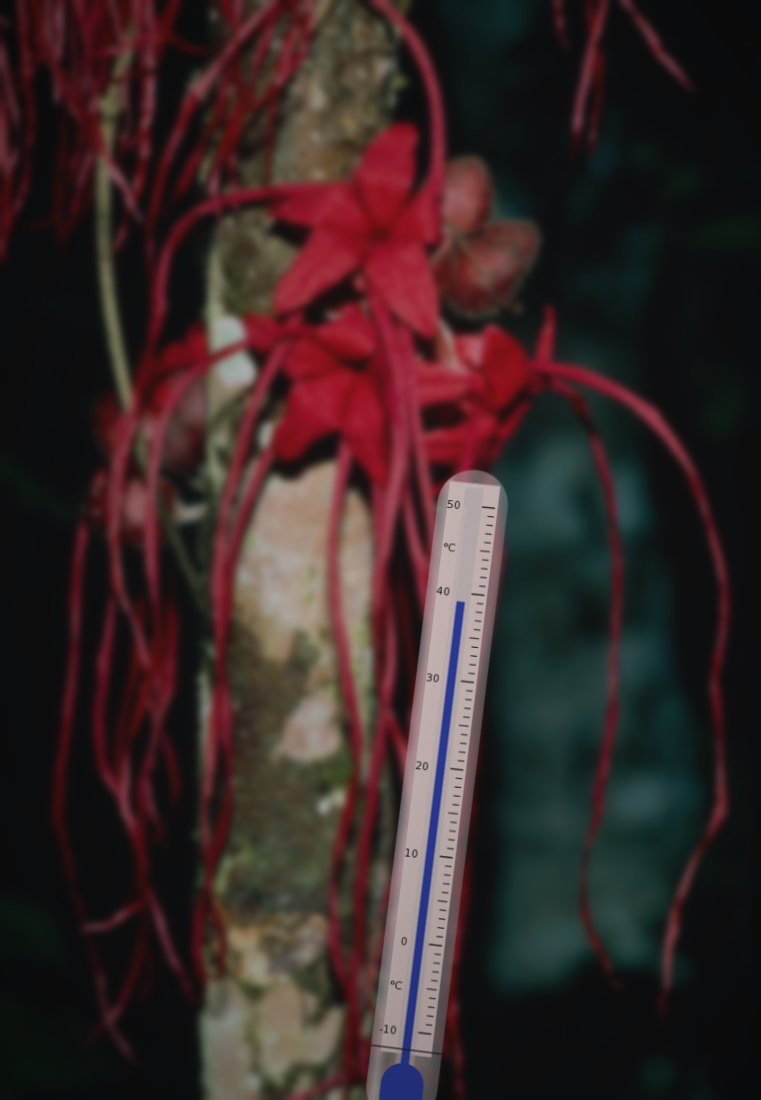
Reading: 39 (°C)
